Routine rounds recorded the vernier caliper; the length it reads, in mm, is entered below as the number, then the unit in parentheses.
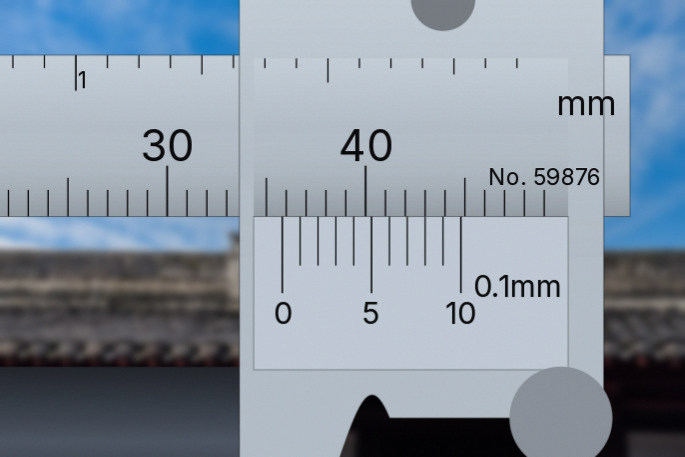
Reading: 35.8 (mm)
